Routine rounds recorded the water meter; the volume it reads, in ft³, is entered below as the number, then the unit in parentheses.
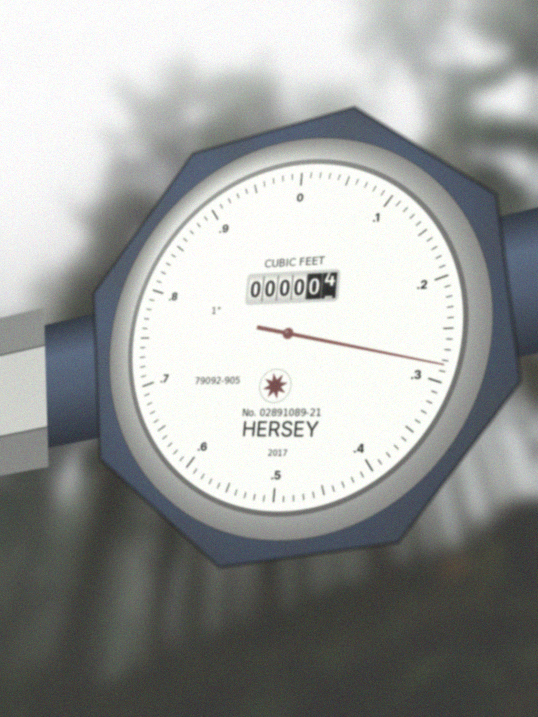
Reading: 4.28 (ft³)
